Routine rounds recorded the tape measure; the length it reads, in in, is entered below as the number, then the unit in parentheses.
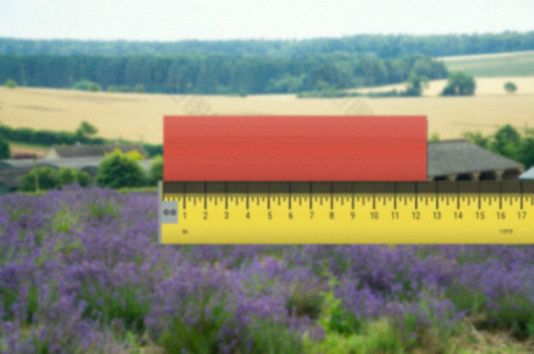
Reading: 12.5 (in)
